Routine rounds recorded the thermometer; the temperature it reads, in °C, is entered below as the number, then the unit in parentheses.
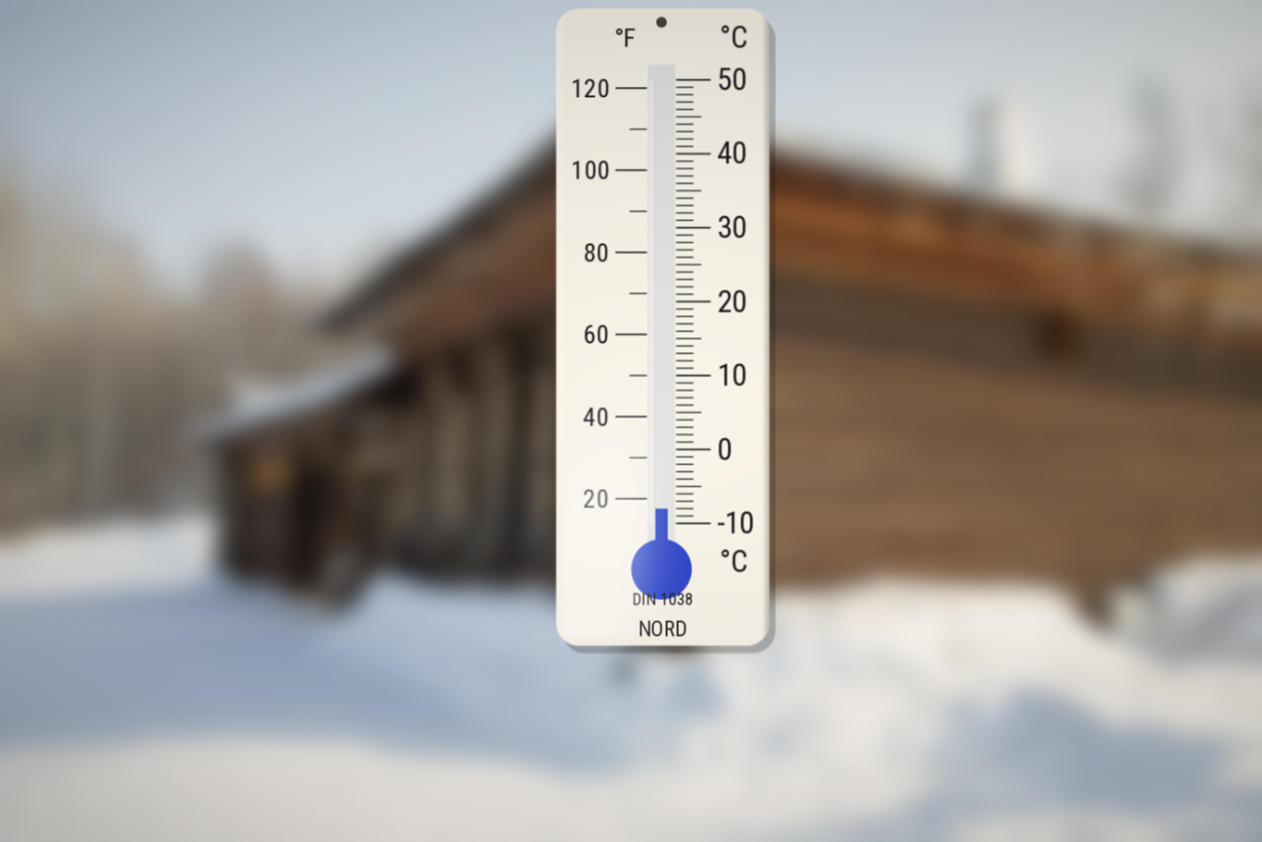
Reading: -8 (°C)
